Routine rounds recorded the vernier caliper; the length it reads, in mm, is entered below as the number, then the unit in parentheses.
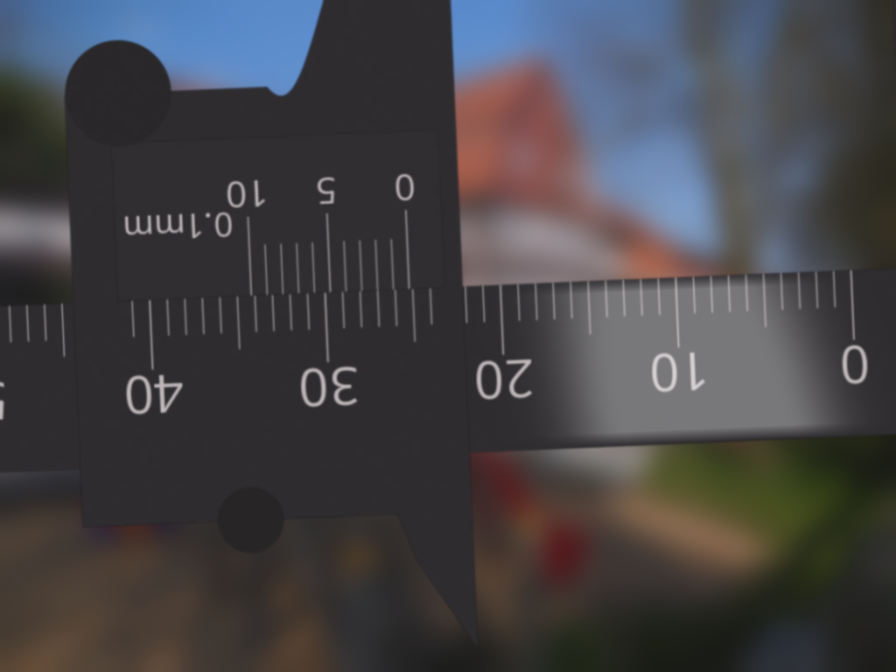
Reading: 25.2 (mm)
